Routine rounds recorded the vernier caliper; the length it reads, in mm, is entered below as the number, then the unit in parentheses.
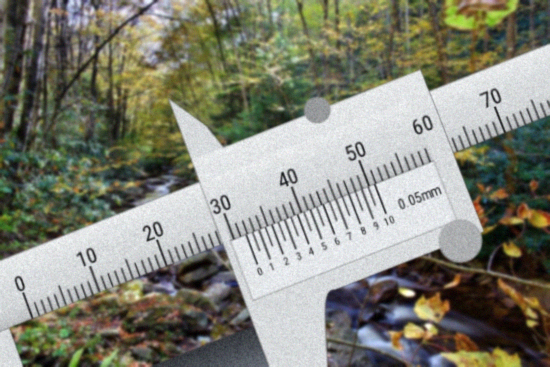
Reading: 31.8 (mm)
